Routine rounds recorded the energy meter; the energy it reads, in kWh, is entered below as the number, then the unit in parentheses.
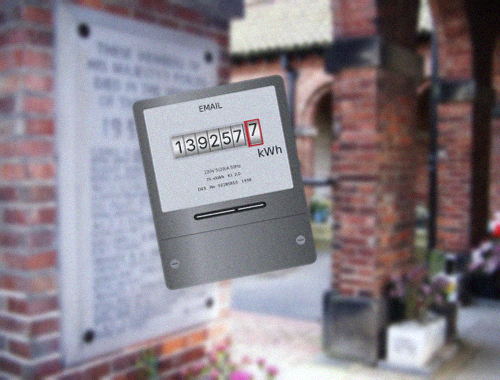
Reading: 139257.7 (kWh)
